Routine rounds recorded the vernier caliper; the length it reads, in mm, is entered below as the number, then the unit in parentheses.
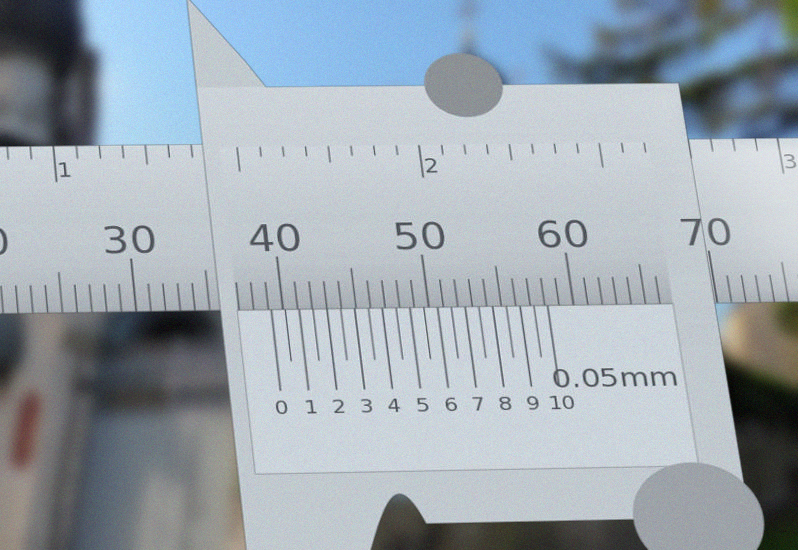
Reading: 39.2 (mm)
